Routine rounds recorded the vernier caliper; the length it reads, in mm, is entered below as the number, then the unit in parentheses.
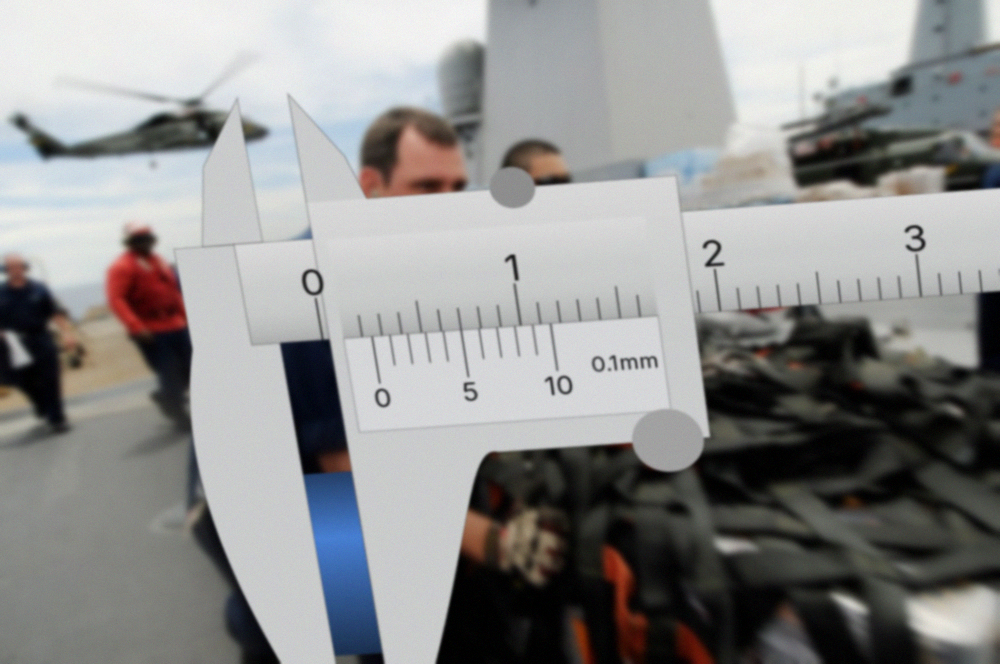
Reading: 2.5 (mm)
